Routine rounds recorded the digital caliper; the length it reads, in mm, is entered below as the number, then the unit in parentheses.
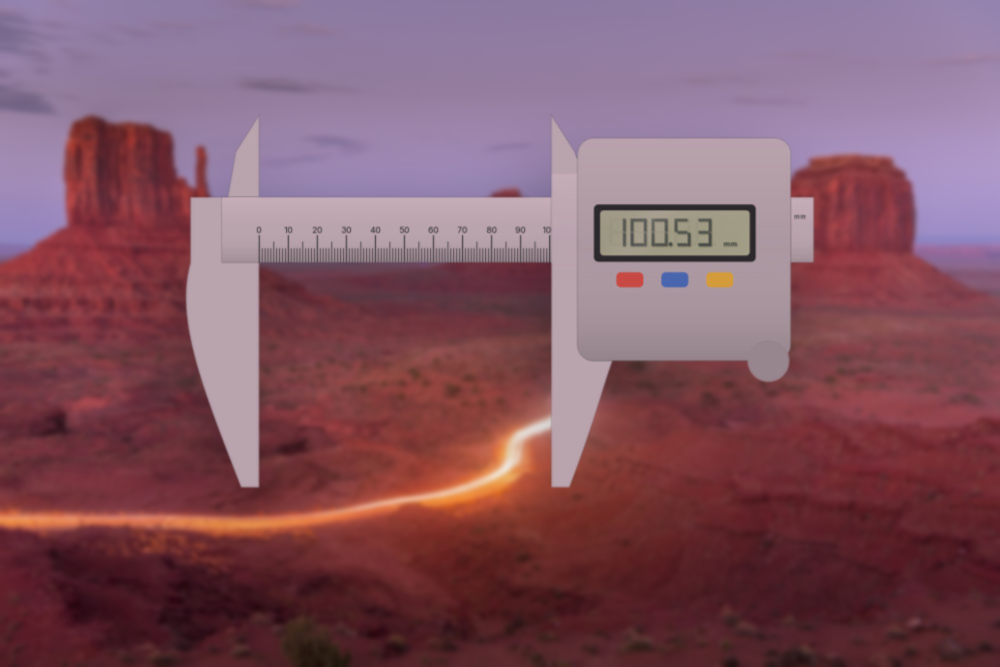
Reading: 100.53 (mm)
